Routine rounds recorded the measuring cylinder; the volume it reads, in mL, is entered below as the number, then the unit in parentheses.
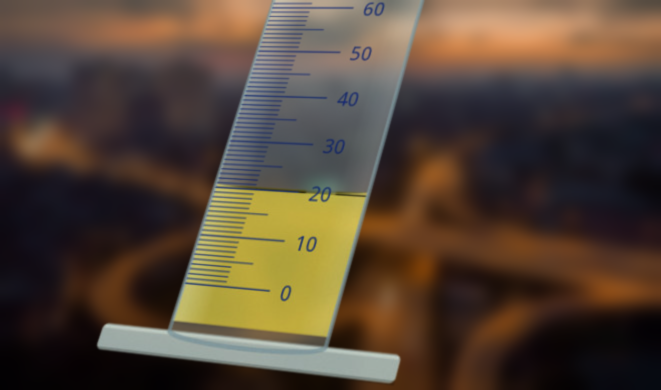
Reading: 20 (mL)
